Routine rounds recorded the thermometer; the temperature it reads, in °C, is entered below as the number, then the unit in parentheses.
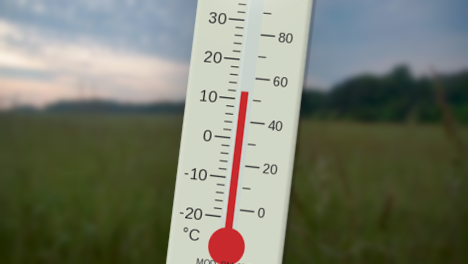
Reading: 12 (°C)
